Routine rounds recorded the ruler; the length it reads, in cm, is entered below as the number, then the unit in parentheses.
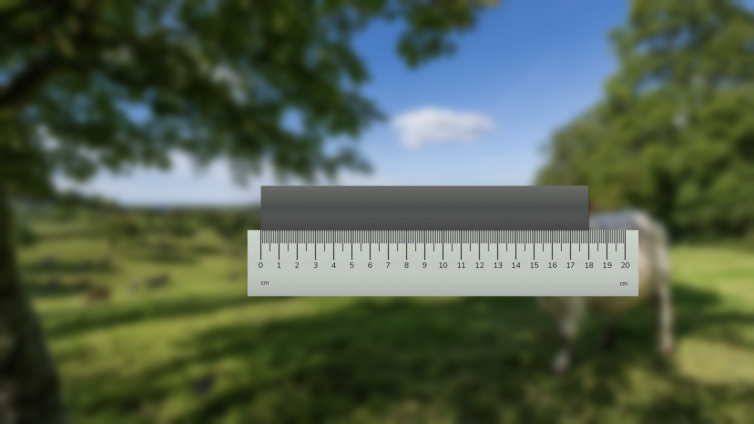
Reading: 18 (cm)
